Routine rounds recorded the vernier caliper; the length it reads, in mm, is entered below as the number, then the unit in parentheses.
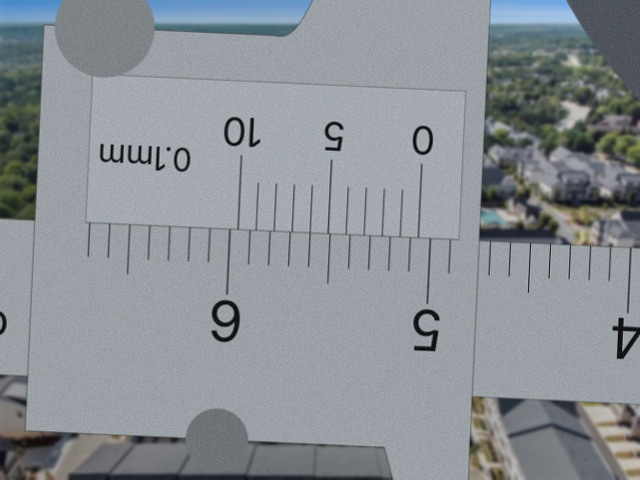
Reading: 50.6 (mm)
